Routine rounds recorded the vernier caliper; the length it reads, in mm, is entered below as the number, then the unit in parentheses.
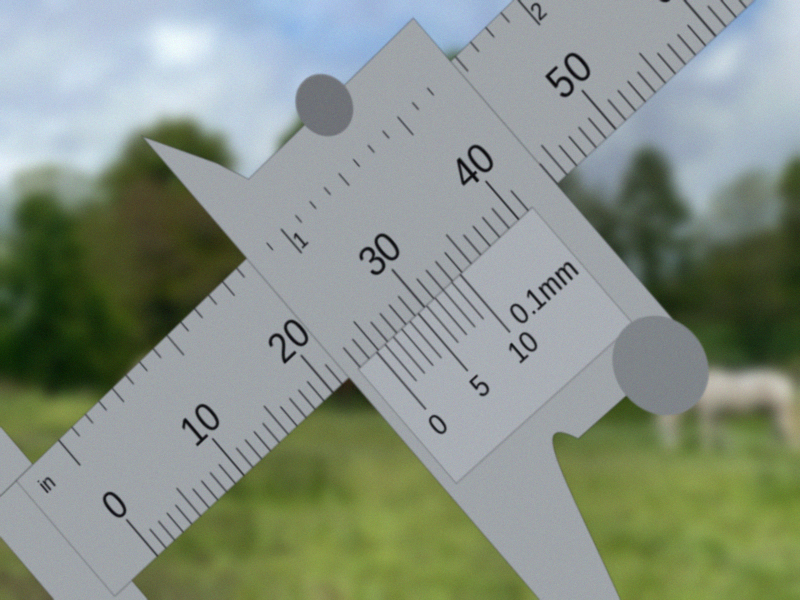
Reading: 24.8 (mm)
